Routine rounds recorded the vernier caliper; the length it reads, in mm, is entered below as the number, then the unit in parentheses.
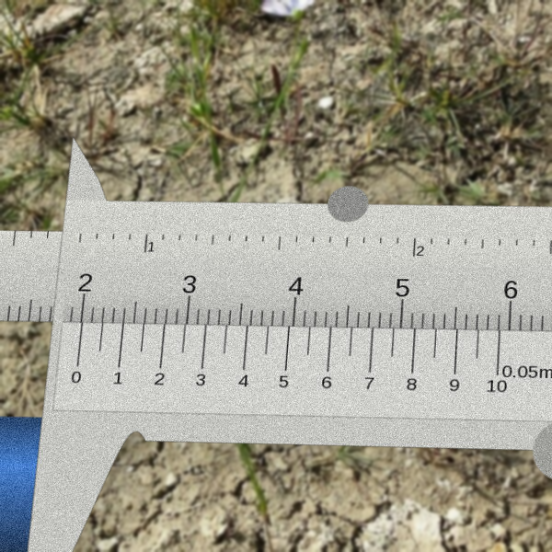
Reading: 20.1 (mm)
